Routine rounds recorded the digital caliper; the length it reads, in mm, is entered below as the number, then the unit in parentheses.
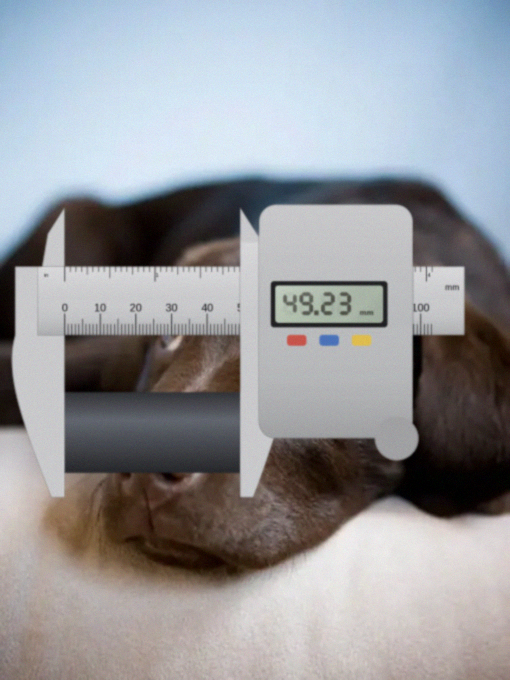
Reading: 49.23 (mm)
